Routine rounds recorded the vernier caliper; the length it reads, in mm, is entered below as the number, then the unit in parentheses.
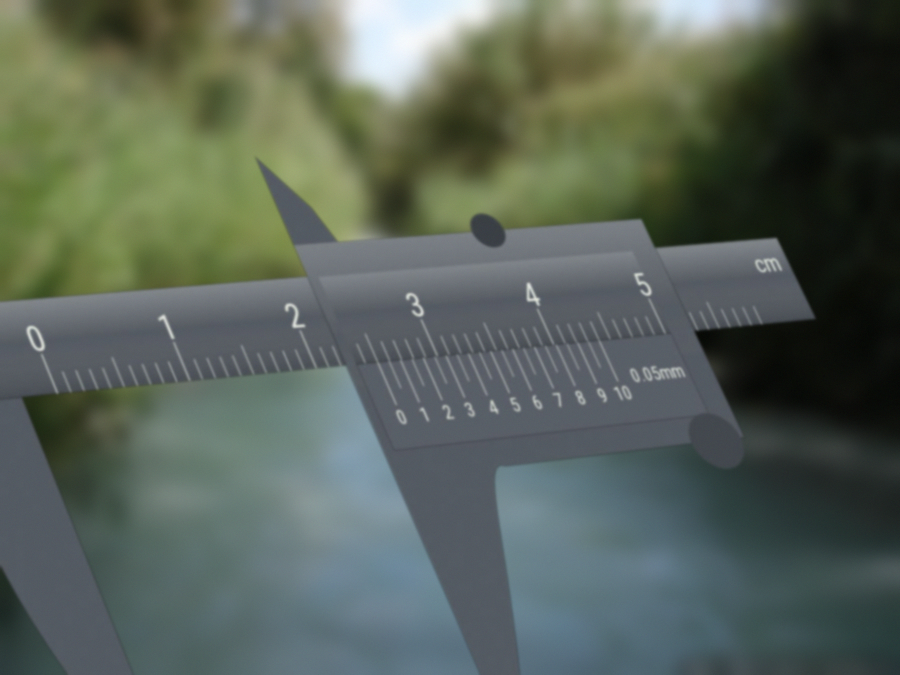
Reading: 25.0 (mm)
